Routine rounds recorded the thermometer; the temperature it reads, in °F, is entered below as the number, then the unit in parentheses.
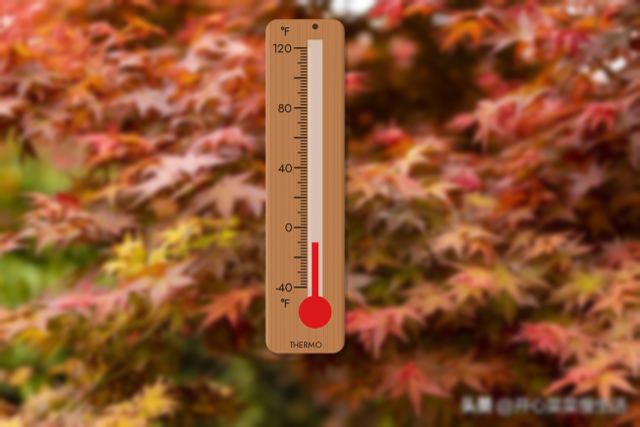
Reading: -10 (°F)
